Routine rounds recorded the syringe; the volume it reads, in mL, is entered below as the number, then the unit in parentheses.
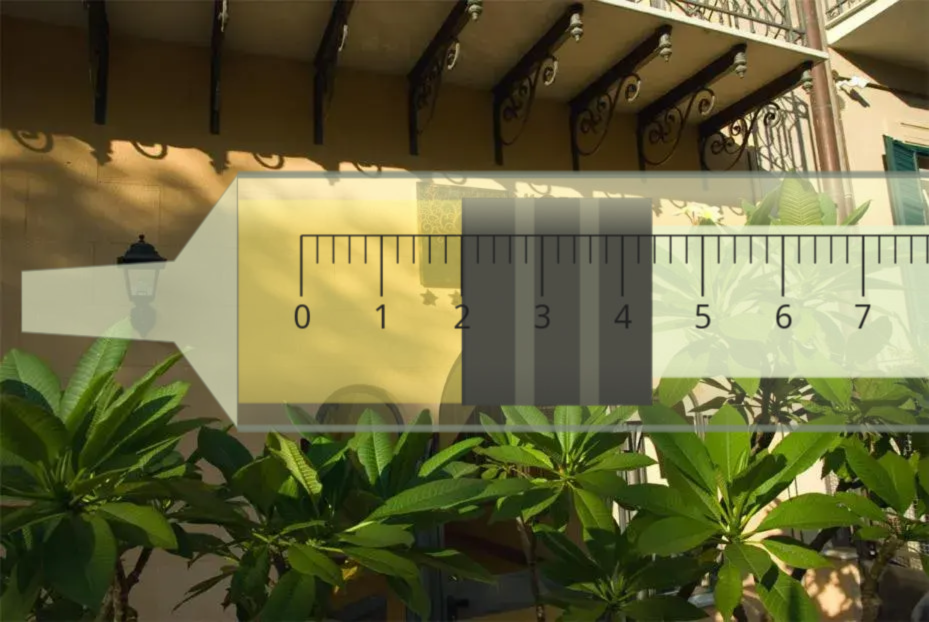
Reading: 2 (mL)
